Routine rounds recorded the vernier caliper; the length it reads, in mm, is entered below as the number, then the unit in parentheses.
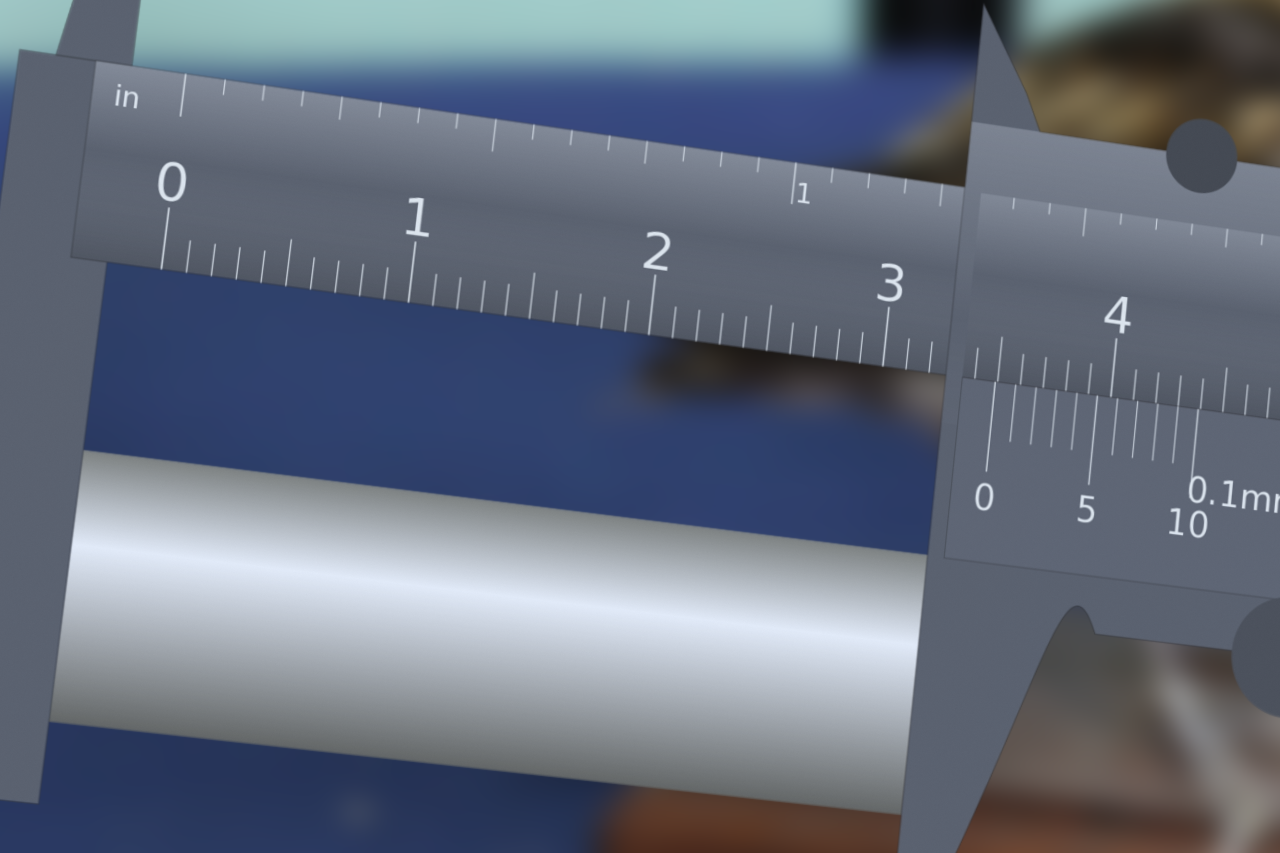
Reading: 34.9 (mm)
